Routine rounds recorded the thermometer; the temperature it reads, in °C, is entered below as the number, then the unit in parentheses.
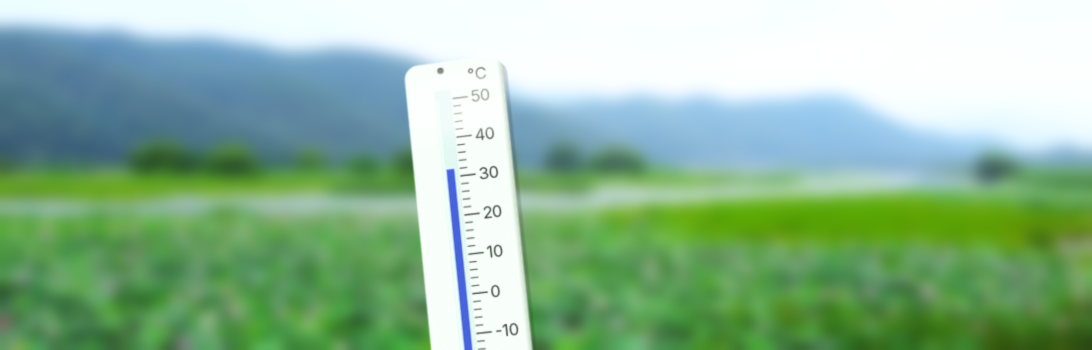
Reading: 32 (°C)
